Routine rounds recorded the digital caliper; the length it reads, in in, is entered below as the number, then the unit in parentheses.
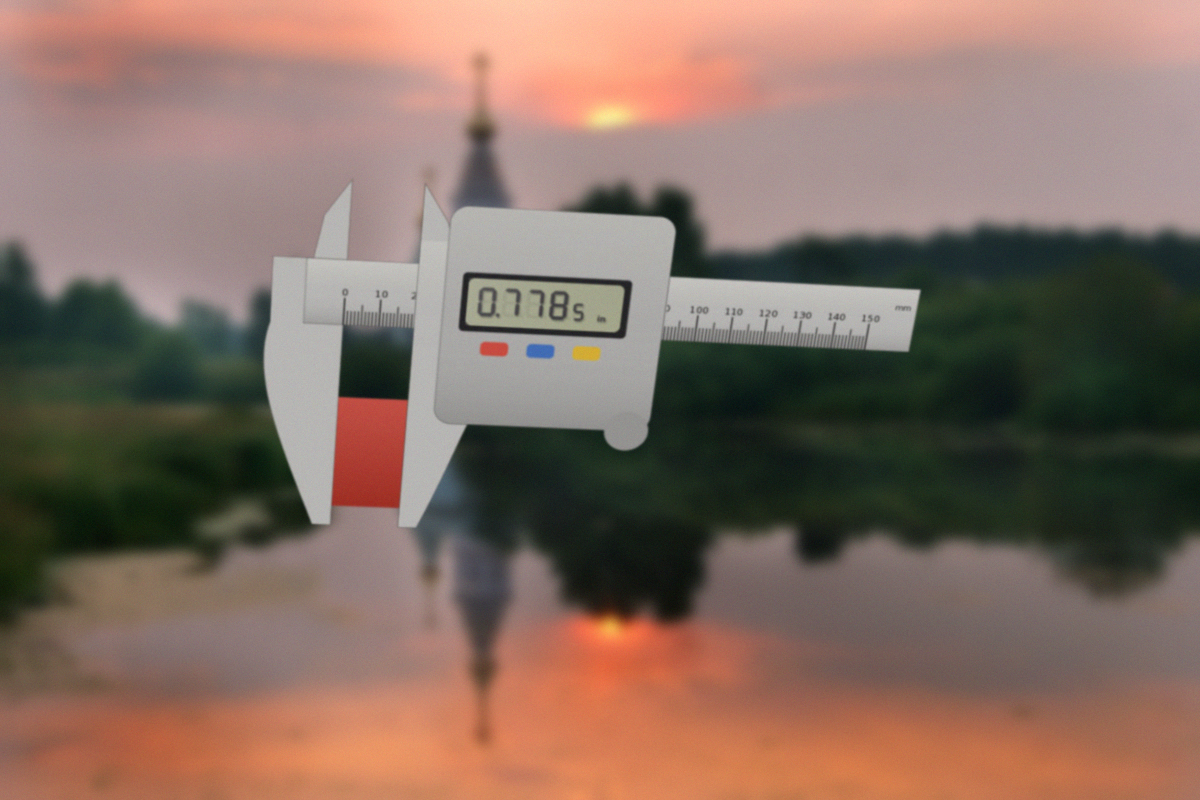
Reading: 0.7785 (in)
